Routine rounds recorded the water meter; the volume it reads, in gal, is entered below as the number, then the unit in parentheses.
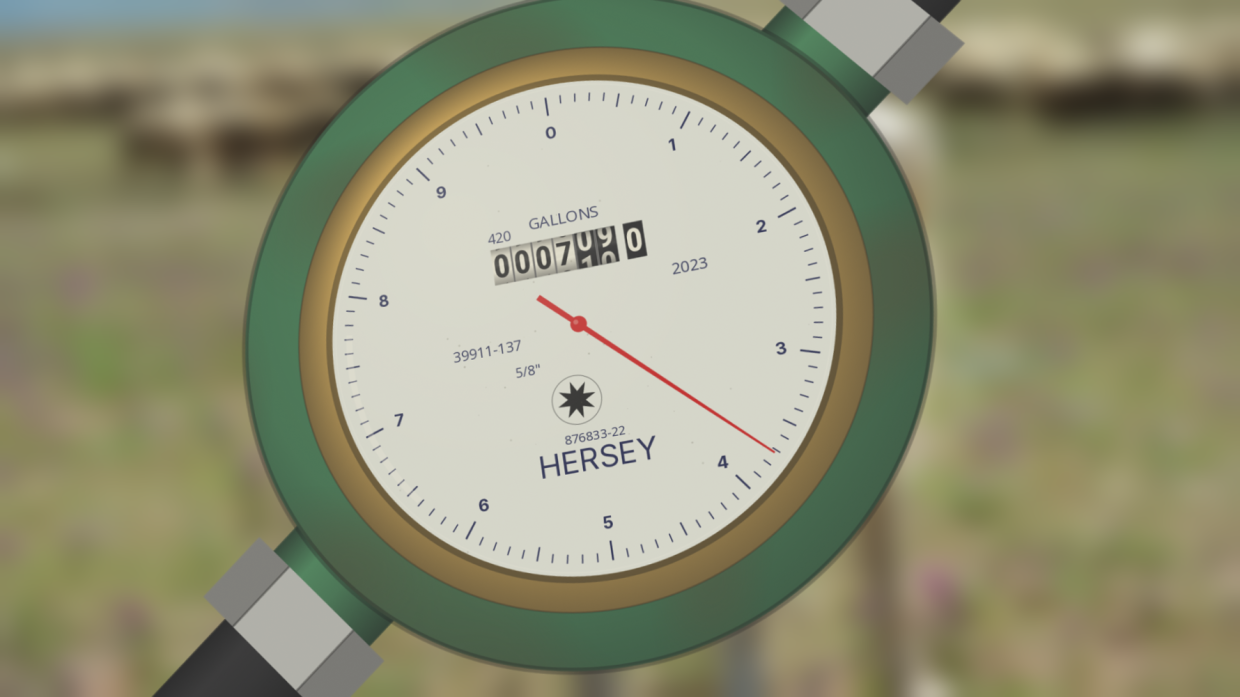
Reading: 7093.7 (gal)
